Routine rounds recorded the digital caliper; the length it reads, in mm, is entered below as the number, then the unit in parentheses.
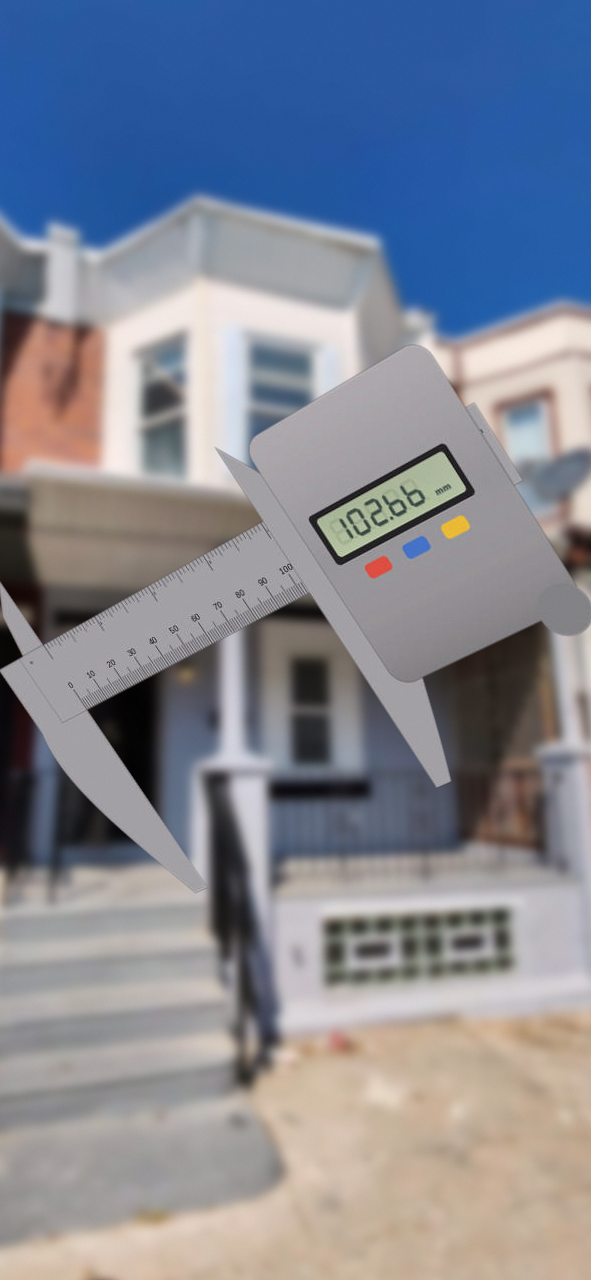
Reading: 102.66 (mm)
